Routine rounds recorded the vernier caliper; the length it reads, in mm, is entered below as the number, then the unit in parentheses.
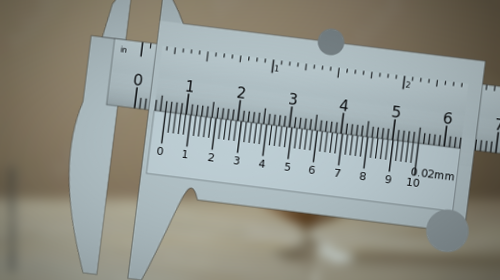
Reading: 6.0 (mm)
